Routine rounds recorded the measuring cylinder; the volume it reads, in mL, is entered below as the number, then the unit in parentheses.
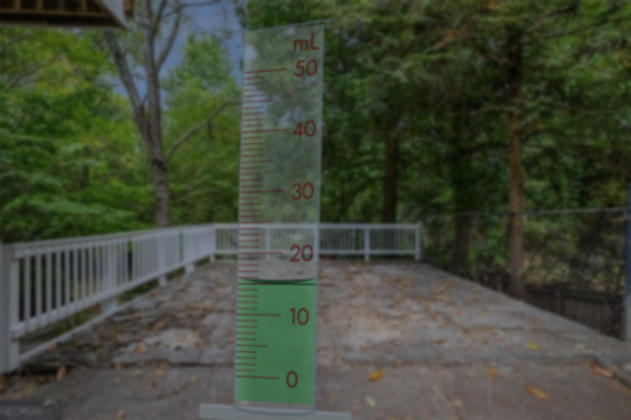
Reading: 15 (mL)
